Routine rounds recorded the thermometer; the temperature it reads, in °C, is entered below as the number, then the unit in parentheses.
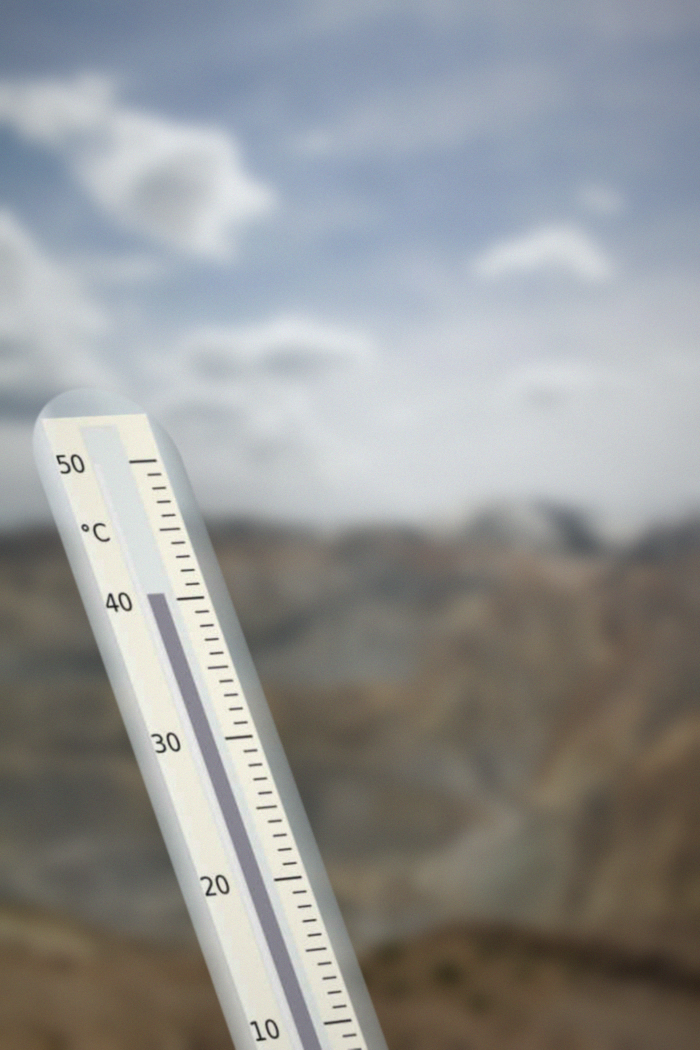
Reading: 40.5 (°C)
